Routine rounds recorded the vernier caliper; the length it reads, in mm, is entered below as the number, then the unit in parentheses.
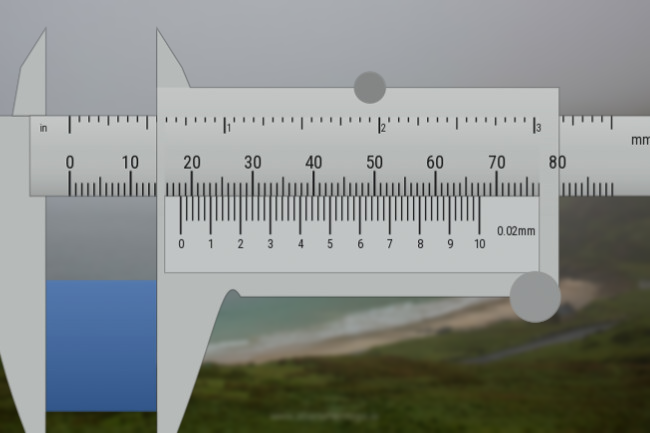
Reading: 18.2 (mm)
